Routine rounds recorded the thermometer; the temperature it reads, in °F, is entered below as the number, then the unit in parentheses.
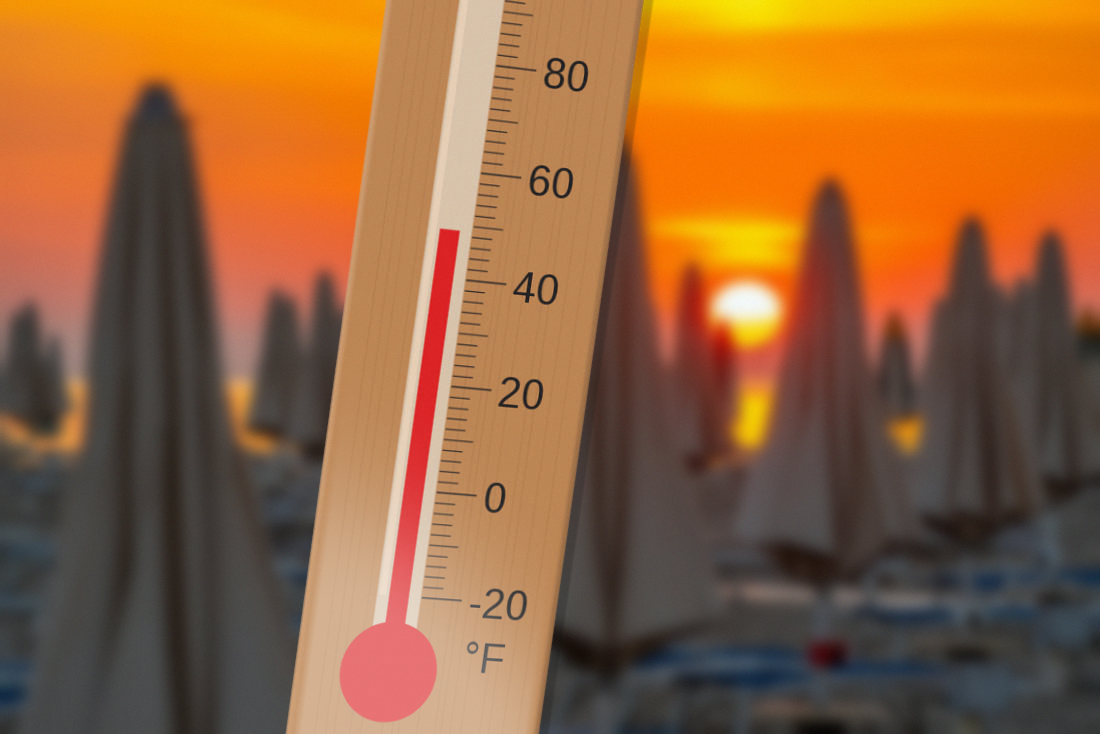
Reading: 49 (°F)
